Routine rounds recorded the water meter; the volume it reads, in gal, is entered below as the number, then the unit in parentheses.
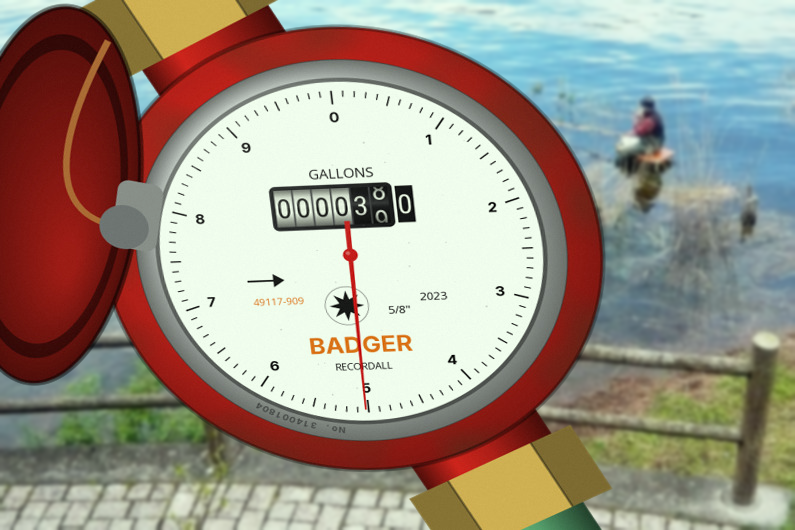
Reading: 385.0 (gal)
